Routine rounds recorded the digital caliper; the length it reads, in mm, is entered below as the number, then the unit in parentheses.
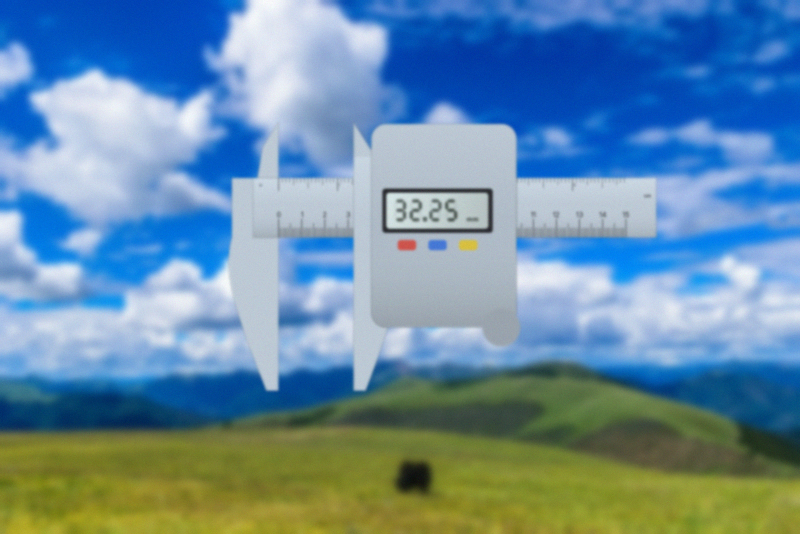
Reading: 32.25 (mm)
